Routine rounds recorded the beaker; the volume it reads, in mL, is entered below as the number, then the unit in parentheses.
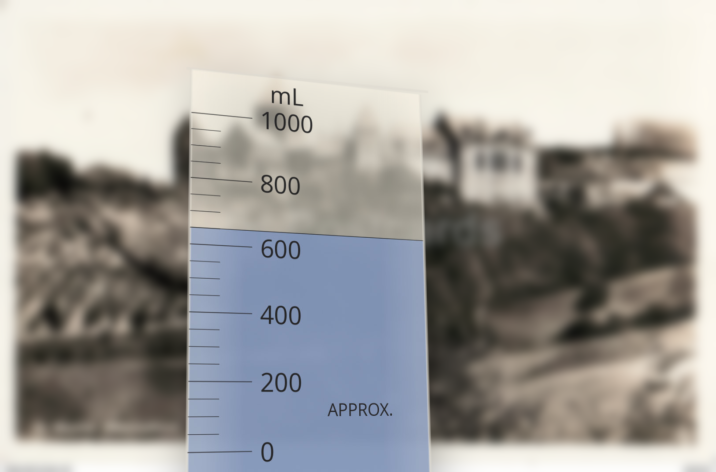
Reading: 650 (mL)
